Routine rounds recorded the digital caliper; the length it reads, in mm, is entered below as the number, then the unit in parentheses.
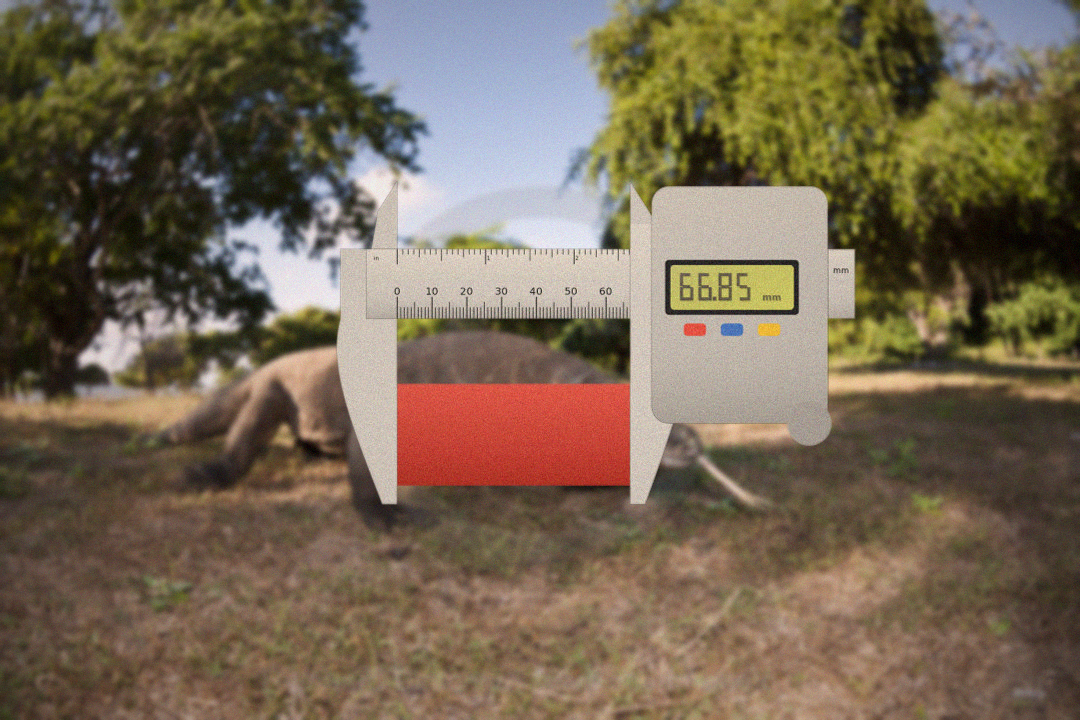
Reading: 66.85 (mm)
